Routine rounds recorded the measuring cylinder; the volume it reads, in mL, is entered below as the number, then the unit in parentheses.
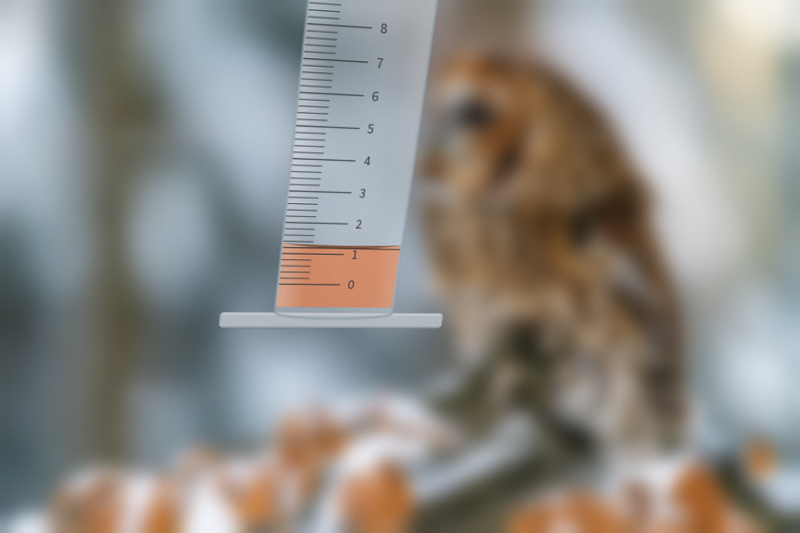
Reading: 1.2 (mL)
